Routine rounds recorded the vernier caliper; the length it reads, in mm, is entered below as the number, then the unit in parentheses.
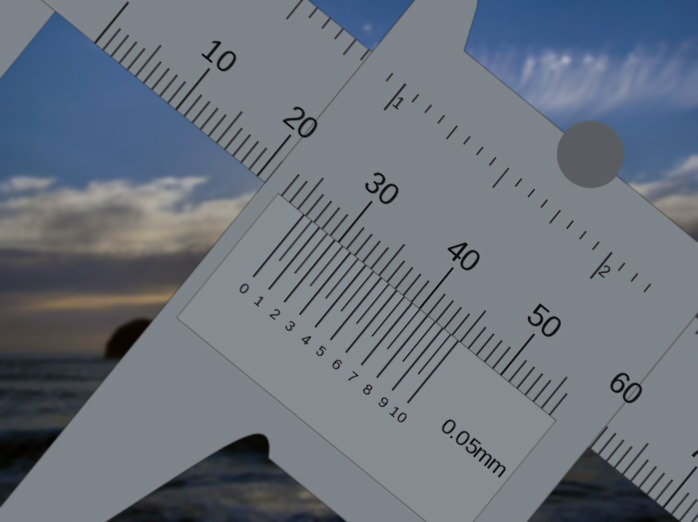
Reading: 25.8 (mm)
